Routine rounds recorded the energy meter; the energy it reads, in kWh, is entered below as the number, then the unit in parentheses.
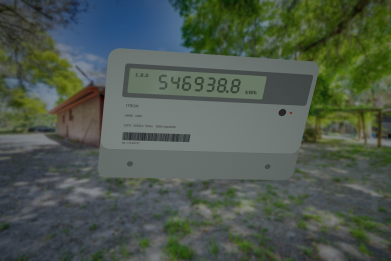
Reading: 546938.8 (kWh)
